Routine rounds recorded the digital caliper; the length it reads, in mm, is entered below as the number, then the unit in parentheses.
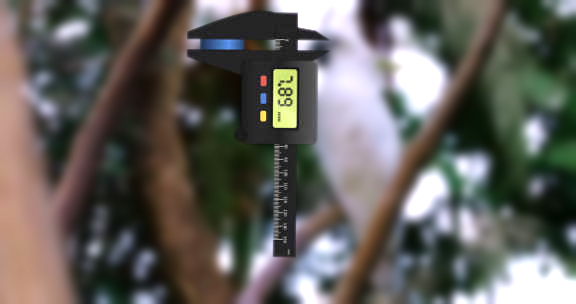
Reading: 7.89 (mm)
